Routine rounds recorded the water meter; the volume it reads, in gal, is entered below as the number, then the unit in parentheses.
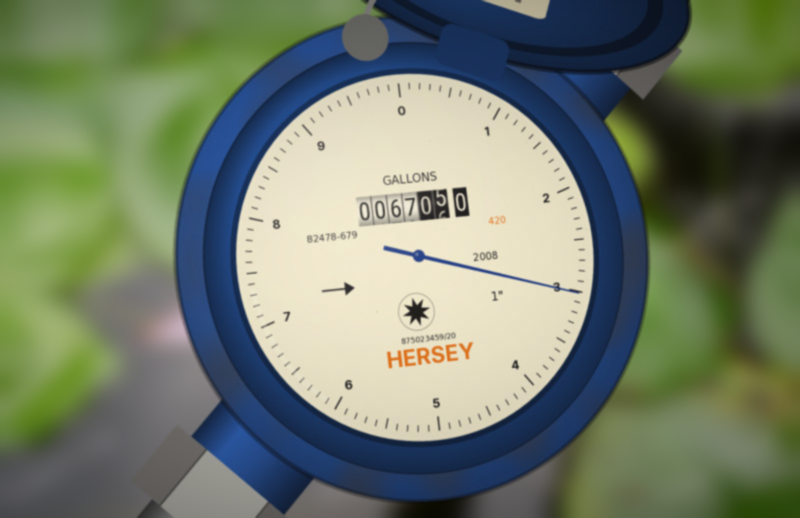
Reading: 67053.0 (gal)
